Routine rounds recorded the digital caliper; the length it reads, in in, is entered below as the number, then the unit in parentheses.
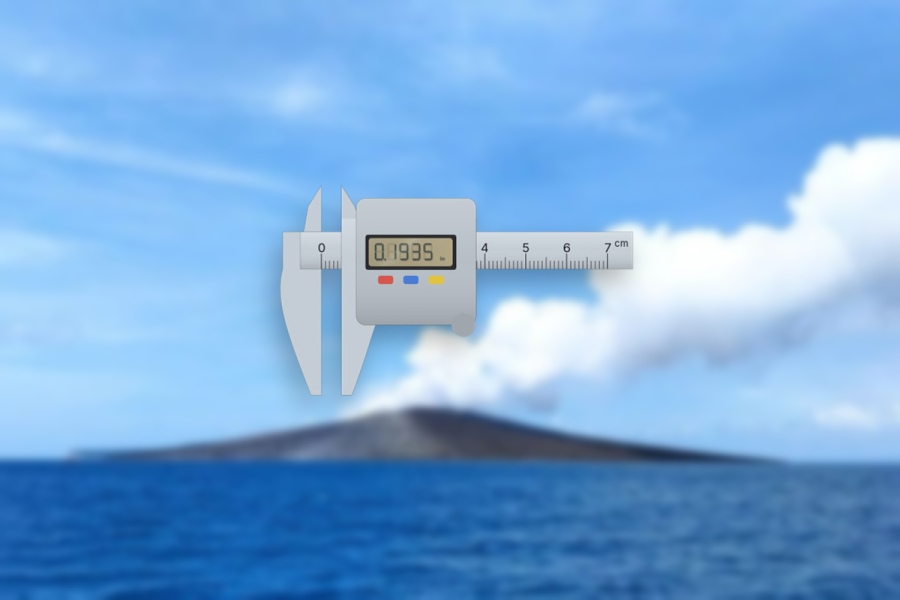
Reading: 0.1935 (in)
